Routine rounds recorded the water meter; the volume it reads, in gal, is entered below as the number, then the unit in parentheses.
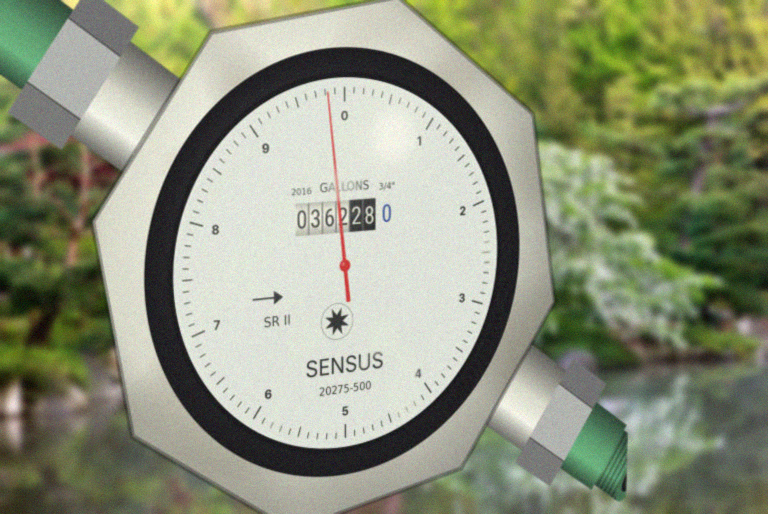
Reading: 362279.8 (gal)
